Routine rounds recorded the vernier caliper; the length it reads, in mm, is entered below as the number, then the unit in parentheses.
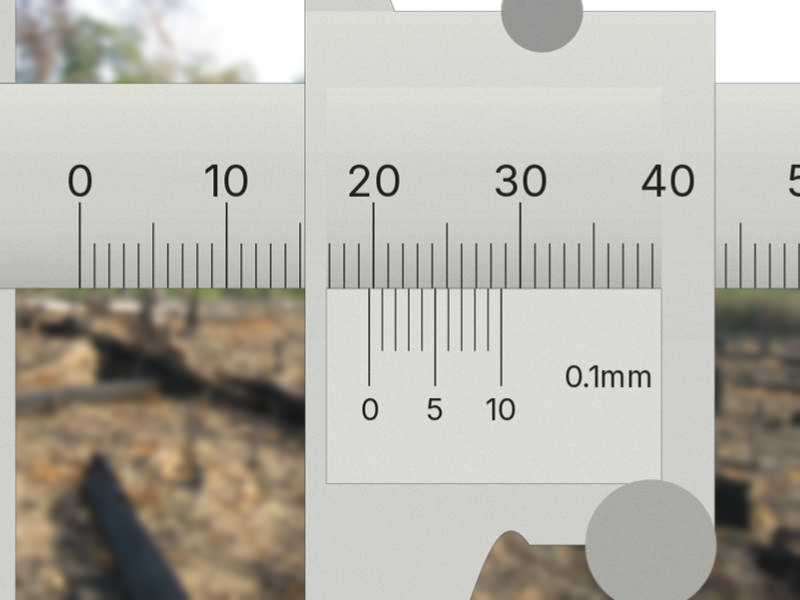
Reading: 19.7 (mm)
